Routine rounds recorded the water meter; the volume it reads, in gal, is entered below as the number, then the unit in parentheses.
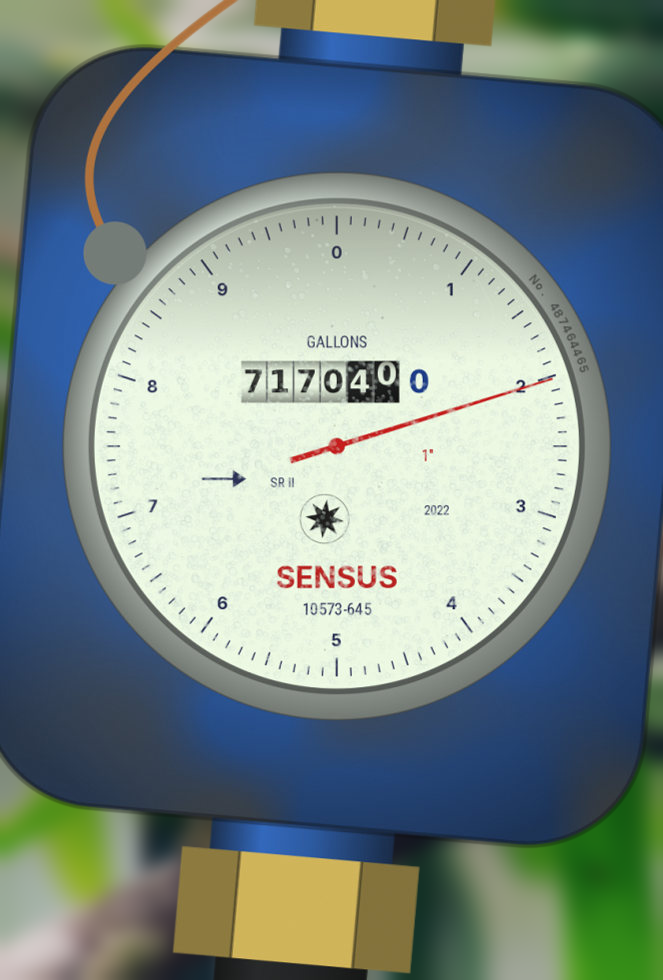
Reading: 7170402.0 (gal)
